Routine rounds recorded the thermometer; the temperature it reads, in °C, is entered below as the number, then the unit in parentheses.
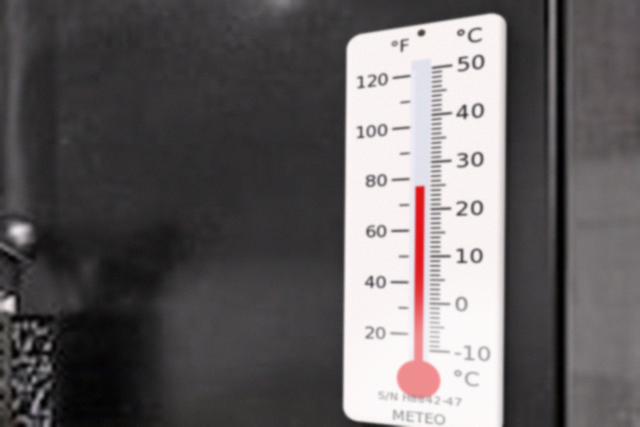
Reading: 25 (°C)
